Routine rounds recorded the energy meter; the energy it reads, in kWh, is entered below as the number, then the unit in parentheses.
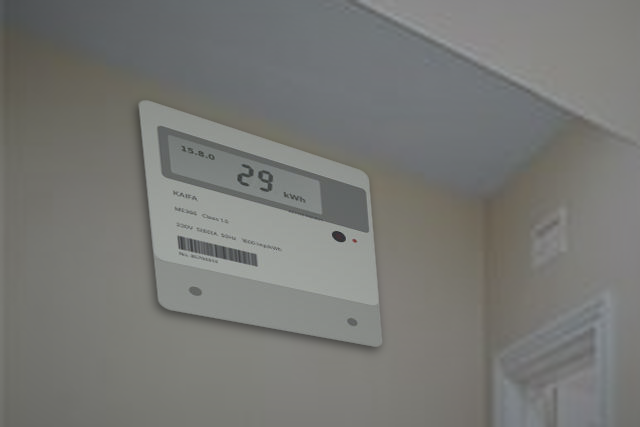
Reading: 29 (kWh)
